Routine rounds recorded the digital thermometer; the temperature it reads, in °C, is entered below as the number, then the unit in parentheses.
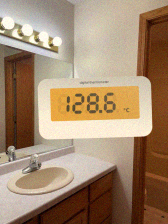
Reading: 128.6 (°C)
